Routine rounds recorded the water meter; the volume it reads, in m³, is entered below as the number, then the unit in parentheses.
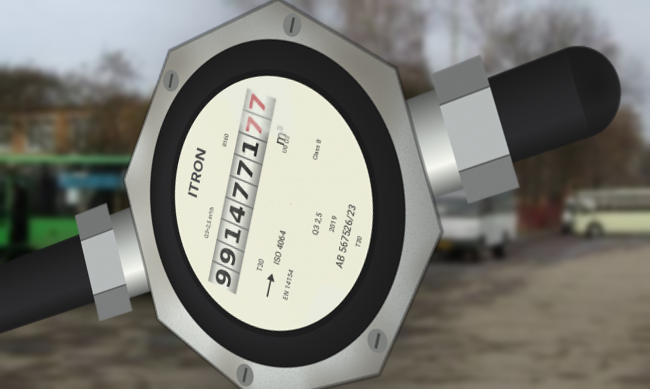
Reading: 9914771.77 (m³)
